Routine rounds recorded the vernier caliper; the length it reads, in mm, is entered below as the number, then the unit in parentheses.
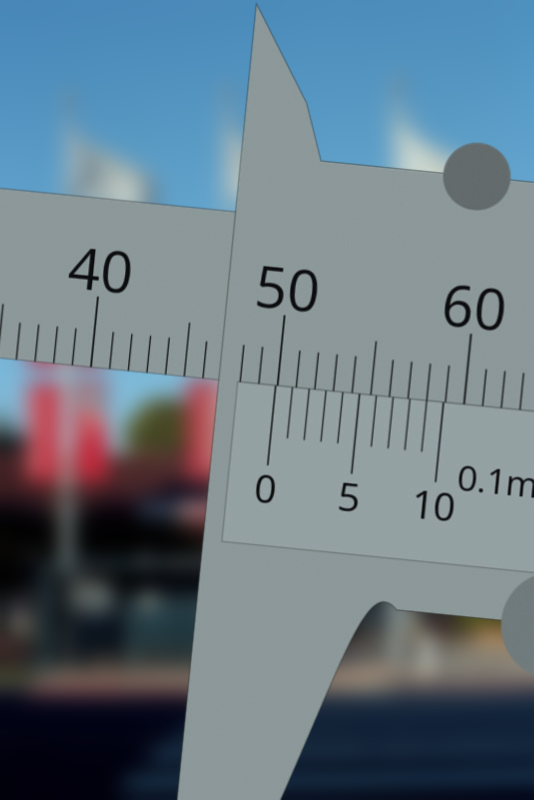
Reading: 49.9 (mm)
